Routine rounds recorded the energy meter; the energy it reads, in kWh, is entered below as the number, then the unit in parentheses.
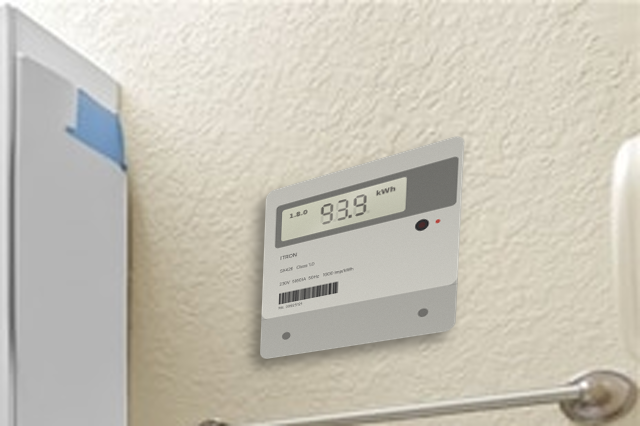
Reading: 93.9 (kWh)
